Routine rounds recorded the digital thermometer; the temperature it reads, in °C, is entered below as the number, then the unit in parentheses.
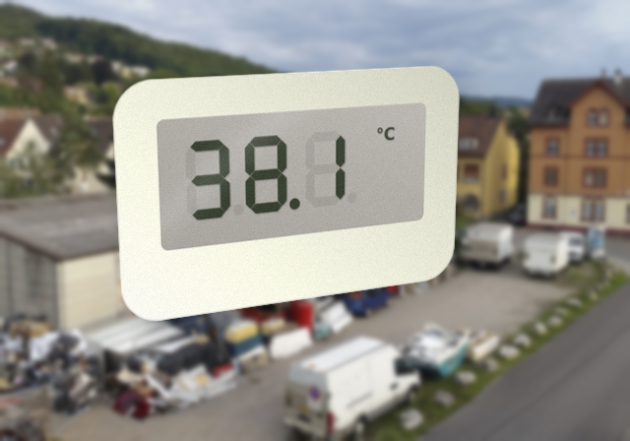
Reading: 38.1 (°C)
